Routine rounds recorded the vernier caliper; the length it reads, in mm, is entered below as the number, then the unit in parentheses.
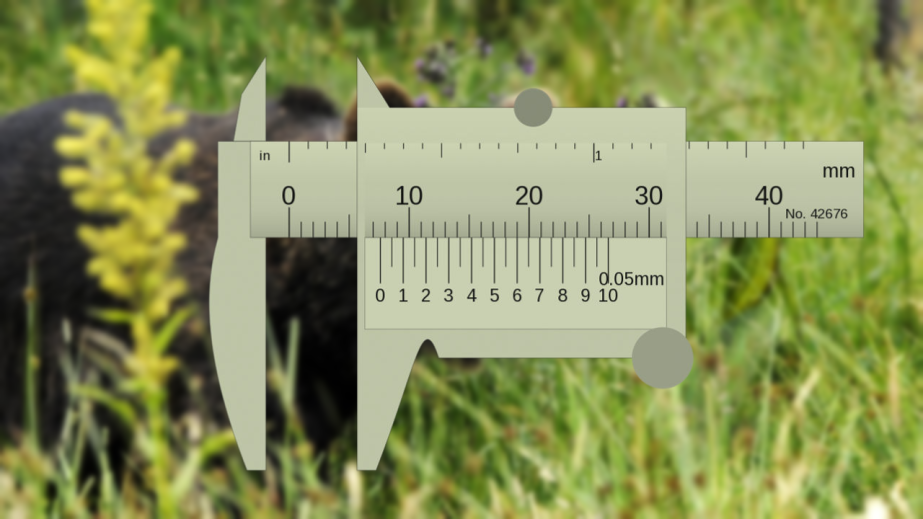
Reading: 7.6 (mm)
